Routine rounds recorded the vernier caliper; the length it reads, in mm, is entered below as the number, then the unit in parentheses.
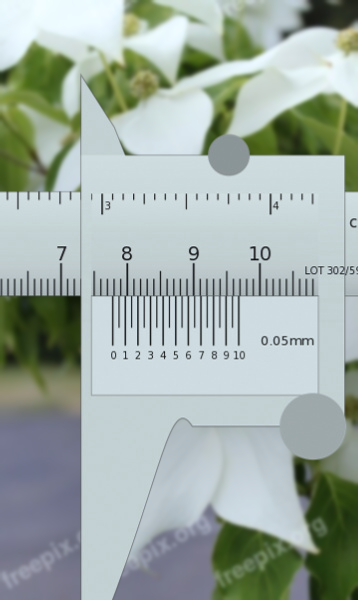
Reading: 77.8 (mm)
